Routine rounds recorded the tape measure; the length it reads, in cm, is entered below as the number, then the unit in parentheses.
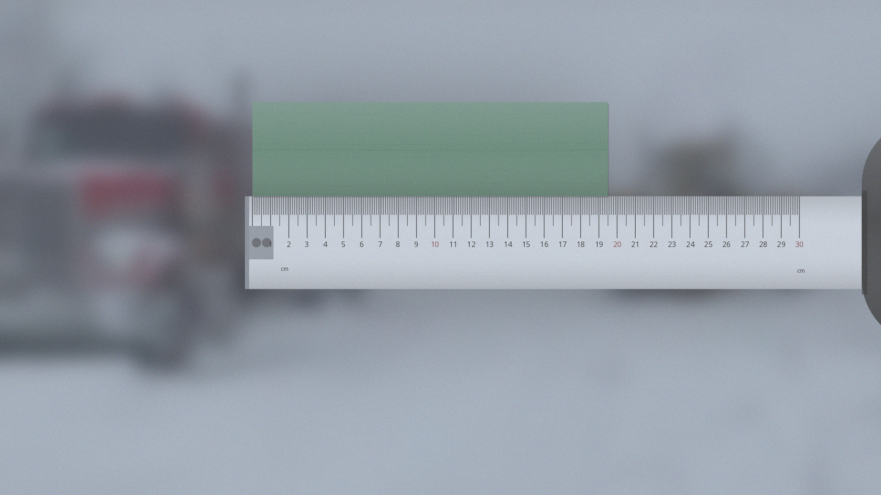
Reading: 19.5 (cm)
